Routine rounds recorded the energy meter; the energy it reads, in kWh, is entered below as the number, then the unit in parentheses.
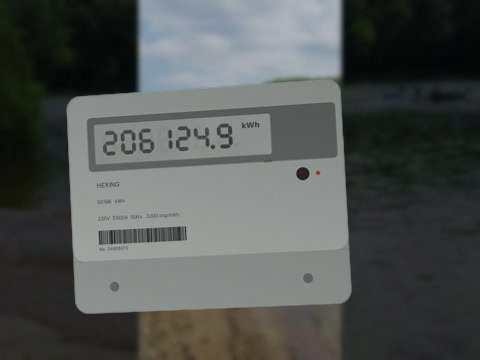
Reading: 206124.9 (kWh)
